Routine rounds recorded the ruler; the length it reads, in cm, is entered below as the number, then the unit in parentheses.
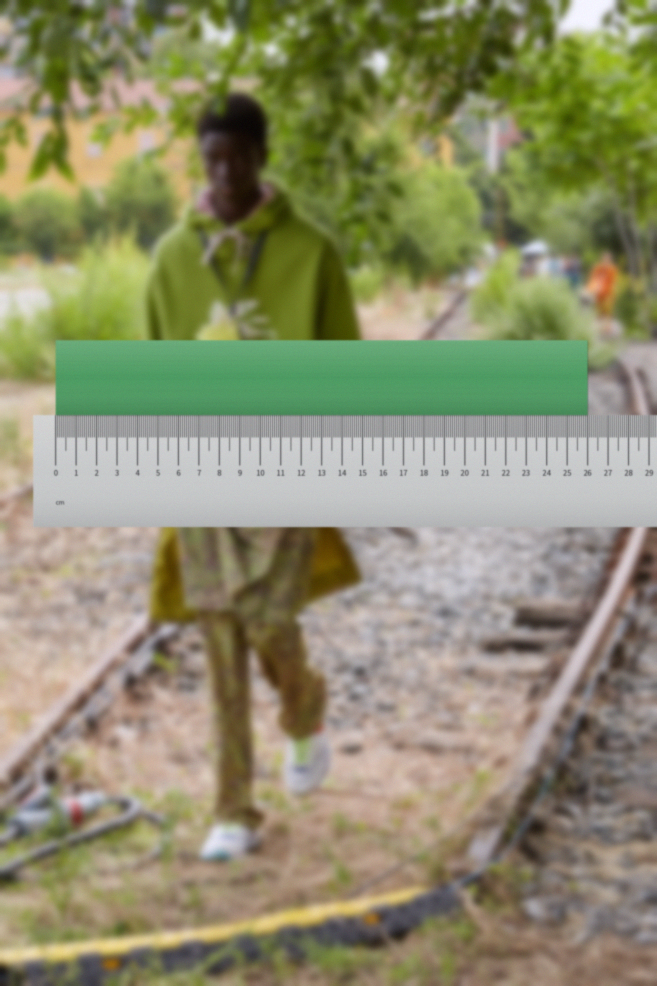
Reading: 26 (cm)
